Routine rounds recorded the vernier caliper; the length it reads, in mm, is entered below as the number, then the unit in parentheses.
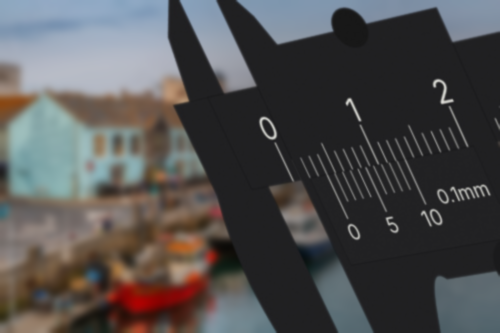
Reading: 4.0 (mm)
